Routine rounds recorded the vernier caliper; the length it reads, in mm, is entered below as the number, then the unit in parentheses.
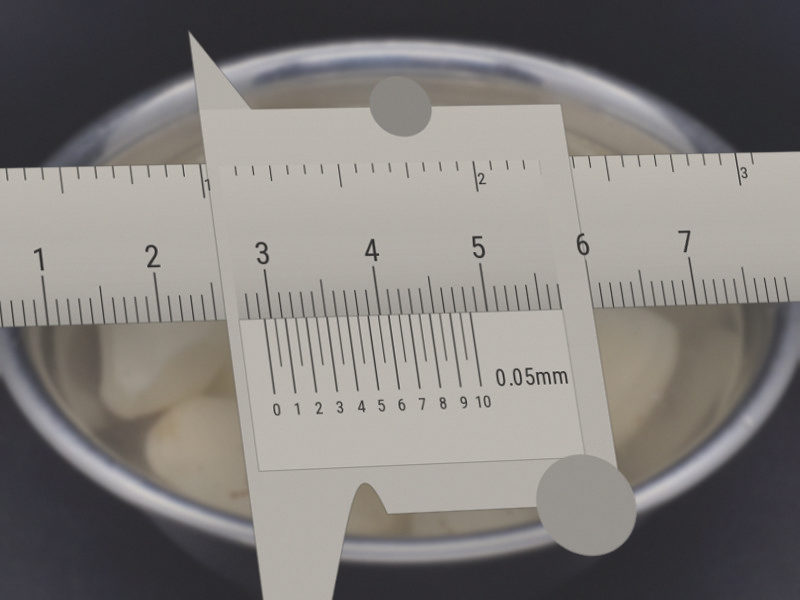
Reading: 29.4 (mm)
